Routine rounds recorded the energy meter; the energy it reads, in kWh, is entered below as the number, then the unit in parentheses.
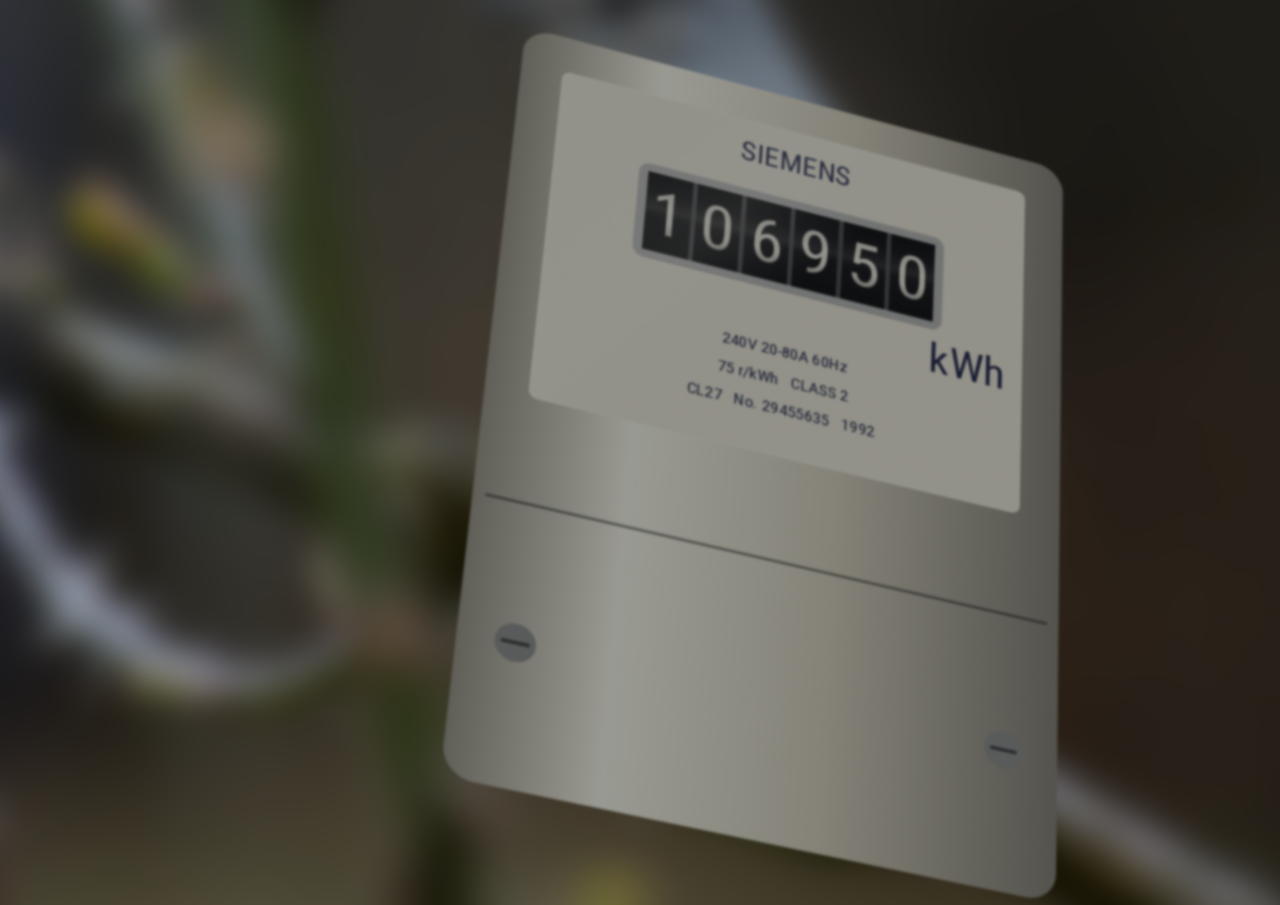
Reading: 106950 (kWh)
